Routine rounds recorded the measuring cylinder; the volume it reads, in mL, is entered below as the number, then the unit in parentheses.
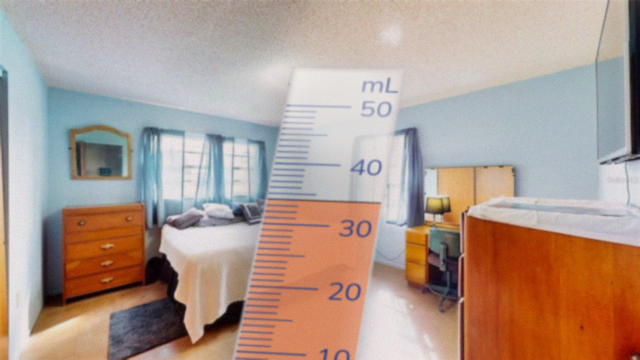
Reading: 34 (mL)
